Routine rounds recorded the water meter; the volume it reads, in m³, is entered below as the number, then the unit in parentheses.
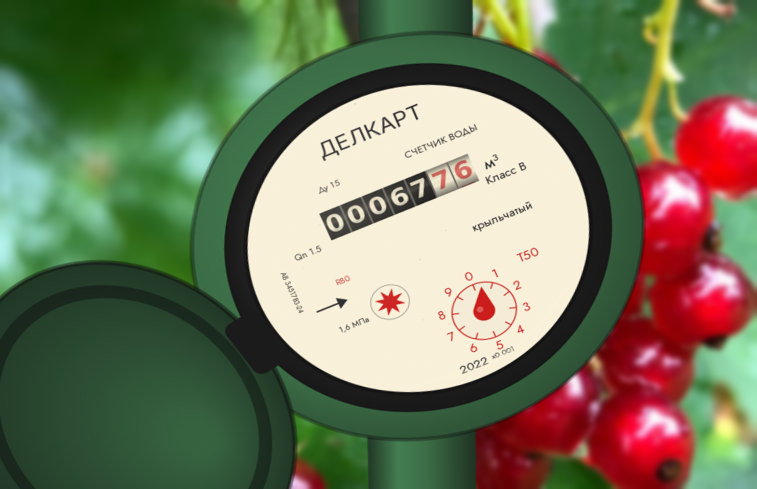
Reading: 67.760 (m³)
